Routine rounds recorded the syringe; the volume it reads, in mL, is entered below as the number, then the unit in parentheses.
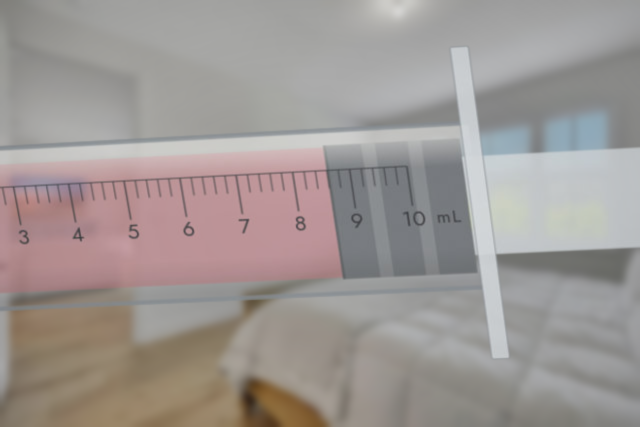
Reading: 8.6 (mL)
